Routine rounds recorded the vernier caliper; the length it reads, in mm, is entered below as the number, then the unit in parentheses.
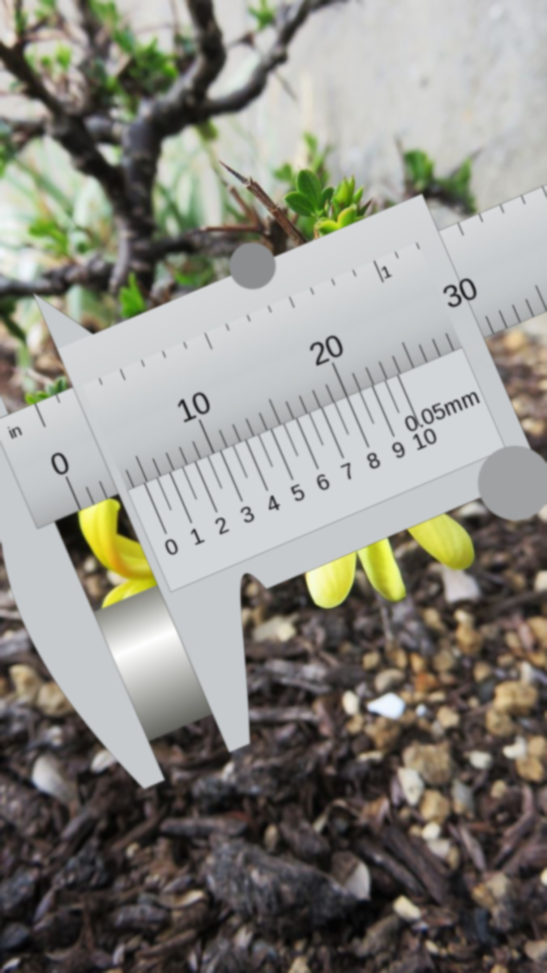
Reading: 4.8 (mm)
